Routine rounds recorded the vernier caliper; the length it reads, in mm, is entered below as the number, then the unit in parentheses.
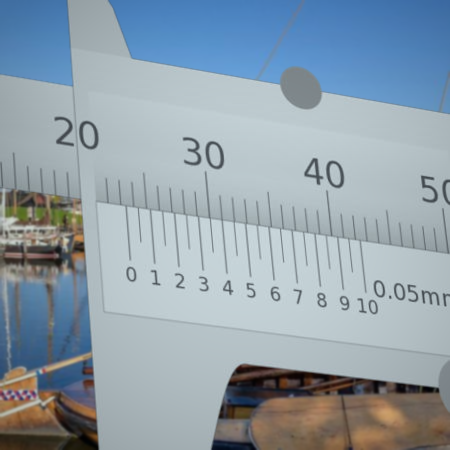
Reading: 23.4 (mm)
